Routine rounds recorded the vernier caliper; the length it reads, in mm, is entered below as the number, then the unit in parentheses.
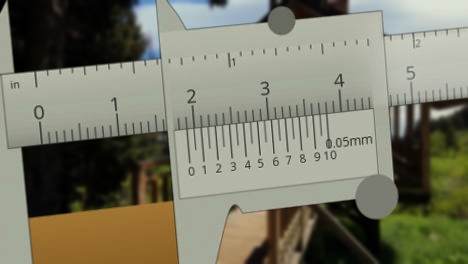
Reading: 19.0 (mm)
